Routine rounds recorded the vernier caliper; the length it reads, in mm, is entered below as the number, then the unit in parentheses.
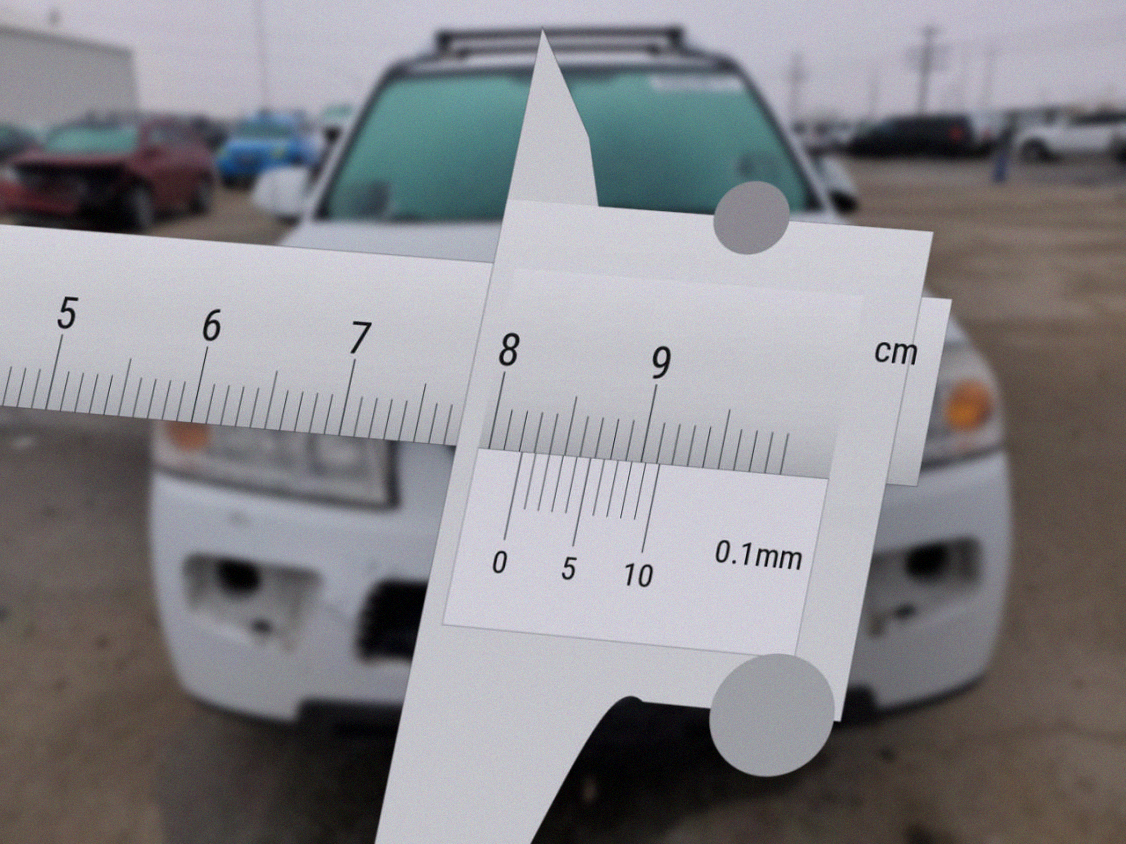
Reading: 82.2 (mm)
